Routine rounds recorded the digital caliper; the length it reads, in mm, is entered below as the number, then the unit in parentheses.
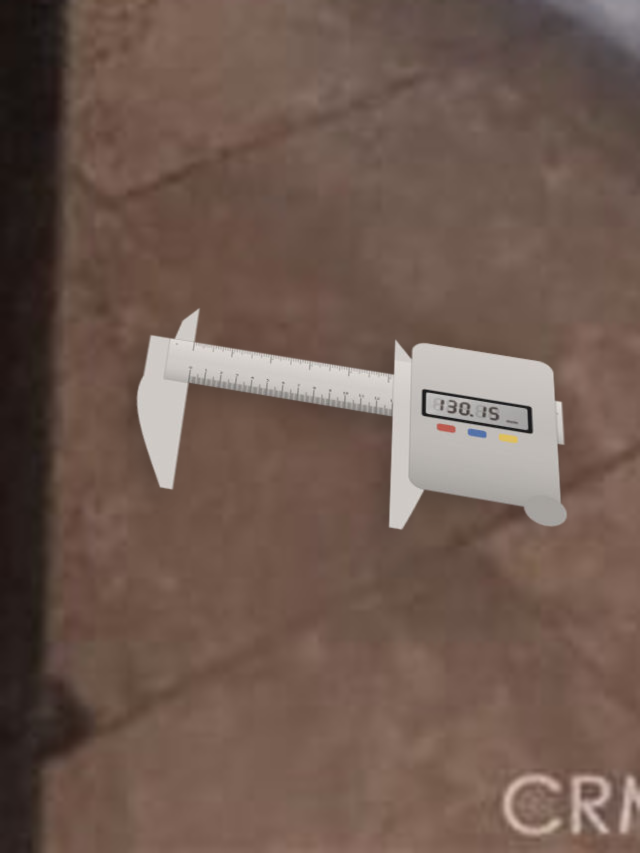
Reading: 130.15 (mm)
